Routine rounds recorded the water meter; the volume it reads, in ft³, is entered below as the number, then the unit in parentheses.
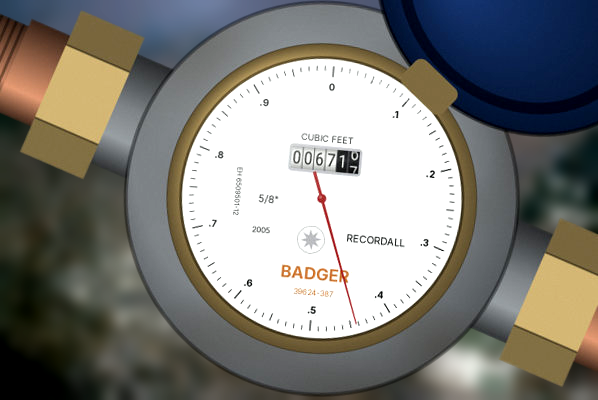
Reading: 6716.44 (ft³)
